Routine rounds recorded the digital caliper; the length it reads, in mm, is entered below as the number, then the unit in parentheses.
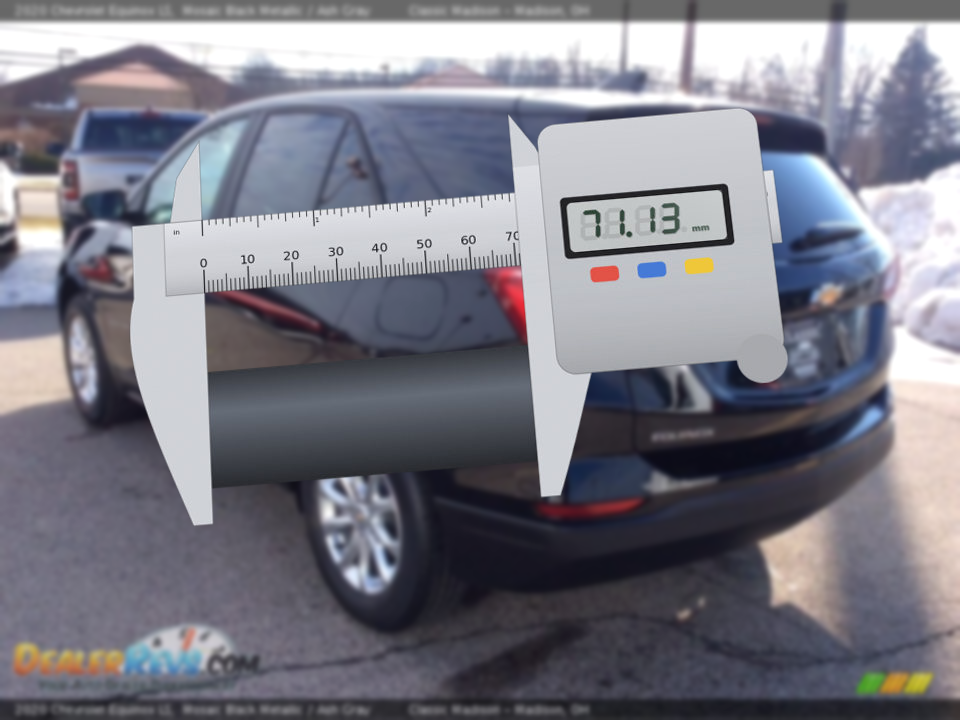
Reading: 71.13 (mm)
